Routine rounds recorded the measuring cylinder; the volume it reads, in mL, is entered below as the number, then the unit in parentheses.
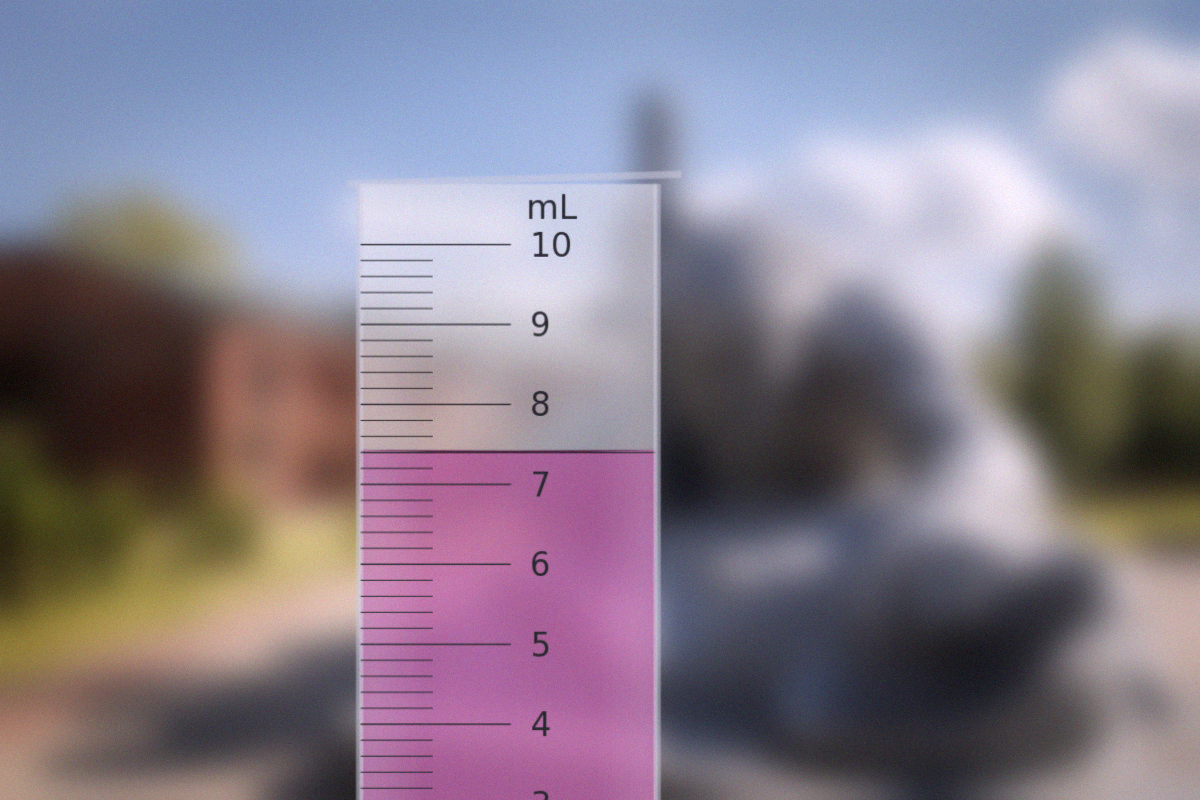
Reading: 7.4 (mL)
